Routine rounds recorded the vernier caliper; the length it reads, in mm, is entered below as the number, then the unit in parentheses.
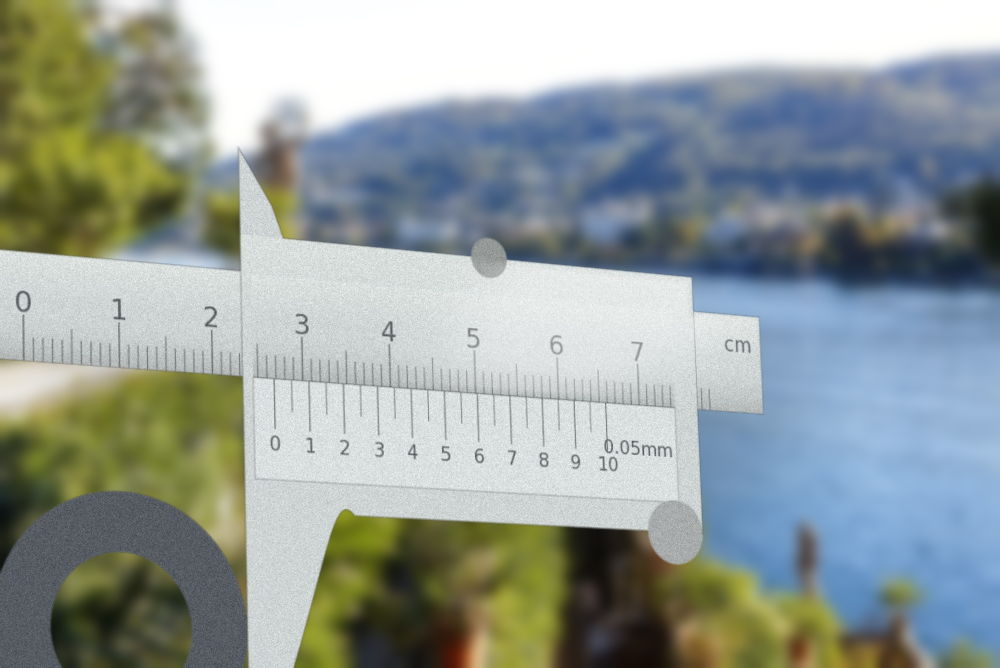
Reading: 26.8 (mm)
